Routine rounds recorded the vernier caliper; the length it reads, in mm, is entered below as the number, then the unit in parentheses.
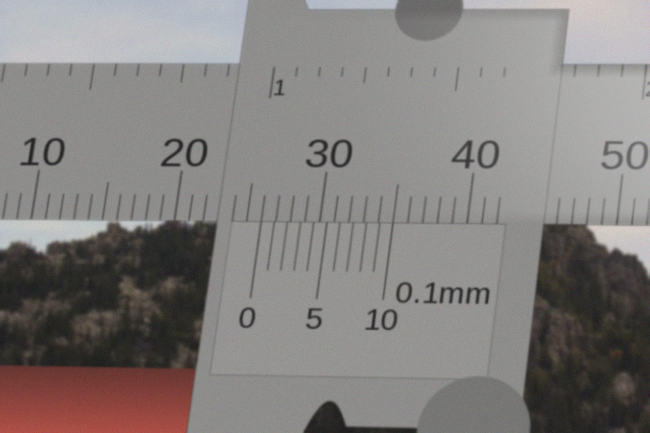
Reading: 26.0 (mm)
